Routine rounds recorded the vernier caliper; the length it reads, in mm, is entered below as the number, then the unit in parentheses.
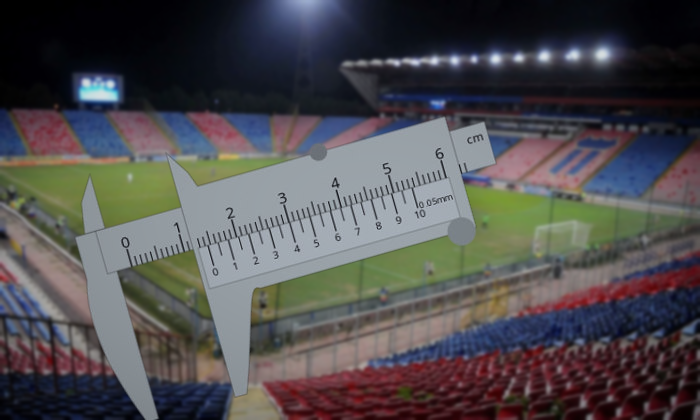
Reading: 14.5 (mm)
